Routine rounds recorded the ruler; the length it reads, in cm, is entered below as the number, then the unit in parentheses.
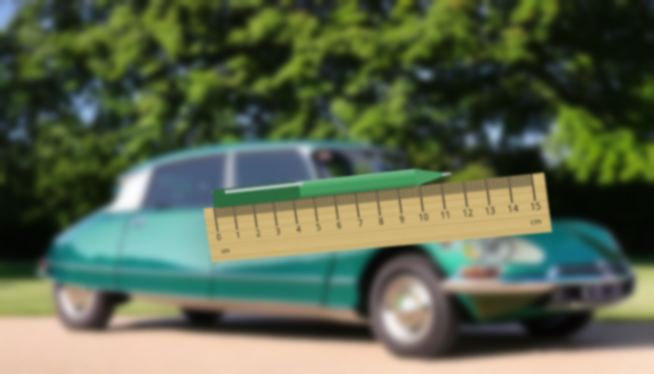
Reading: 11.5 (cm)
